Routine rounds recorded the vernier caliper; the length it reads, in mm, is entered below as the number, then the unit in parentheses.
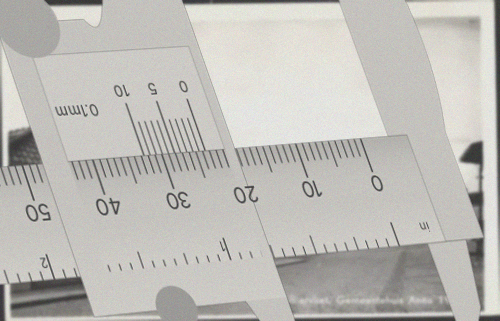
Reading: 23.6 (mm)
